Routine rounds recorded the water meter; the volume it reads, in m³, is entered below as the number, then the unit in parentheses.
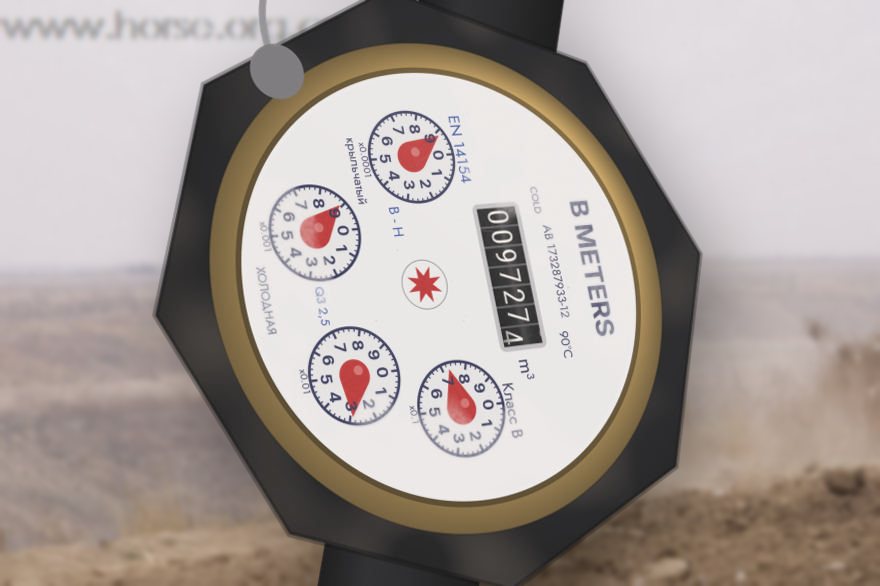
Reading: 97273.7289 (m³)
